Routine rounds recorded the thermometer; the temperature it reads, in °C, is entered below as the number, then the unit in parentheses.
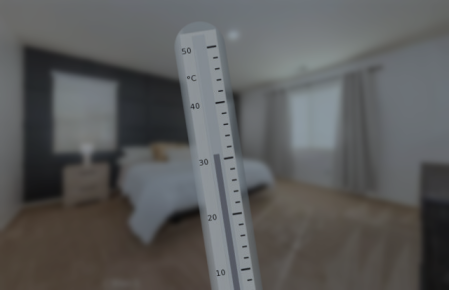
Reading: 31 (°C)
